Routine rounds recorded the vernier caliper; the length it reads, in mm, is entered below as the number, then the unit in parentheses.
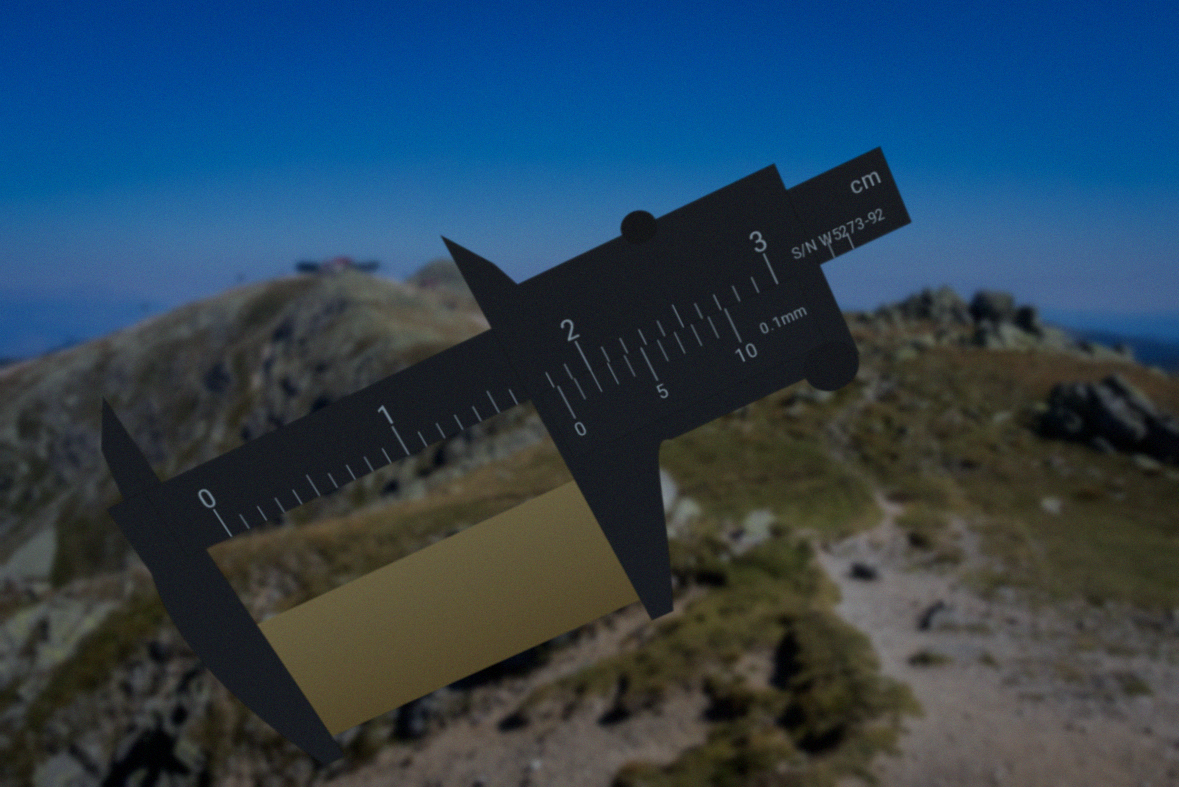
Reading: 18.2 (mm)
